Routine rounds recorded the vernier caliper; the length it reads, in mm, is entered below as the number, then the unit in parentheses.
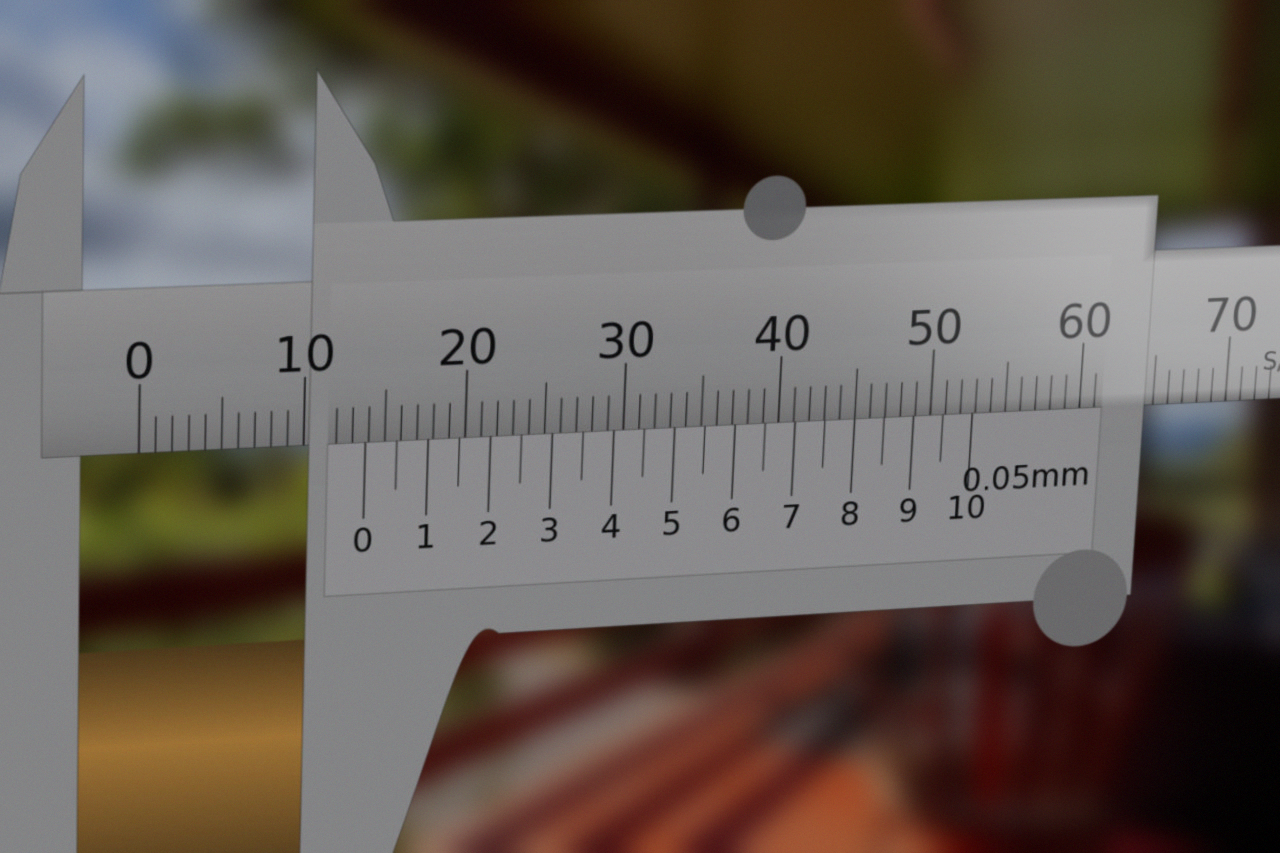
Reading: 13.8 (mm)
